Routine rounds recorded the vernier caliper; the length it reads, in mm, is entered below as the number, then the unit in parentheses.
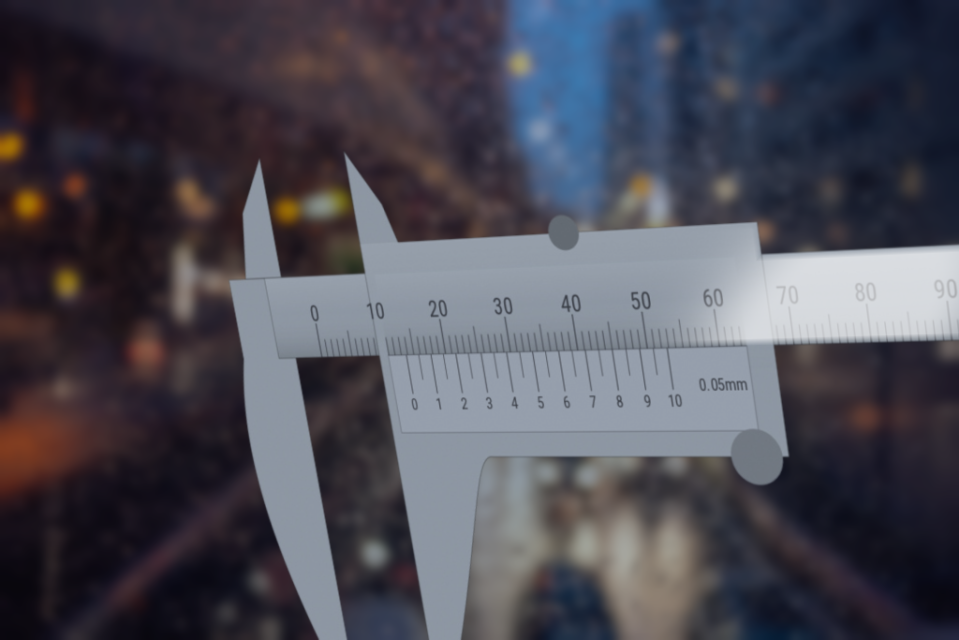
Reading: 13.8 (mm)
